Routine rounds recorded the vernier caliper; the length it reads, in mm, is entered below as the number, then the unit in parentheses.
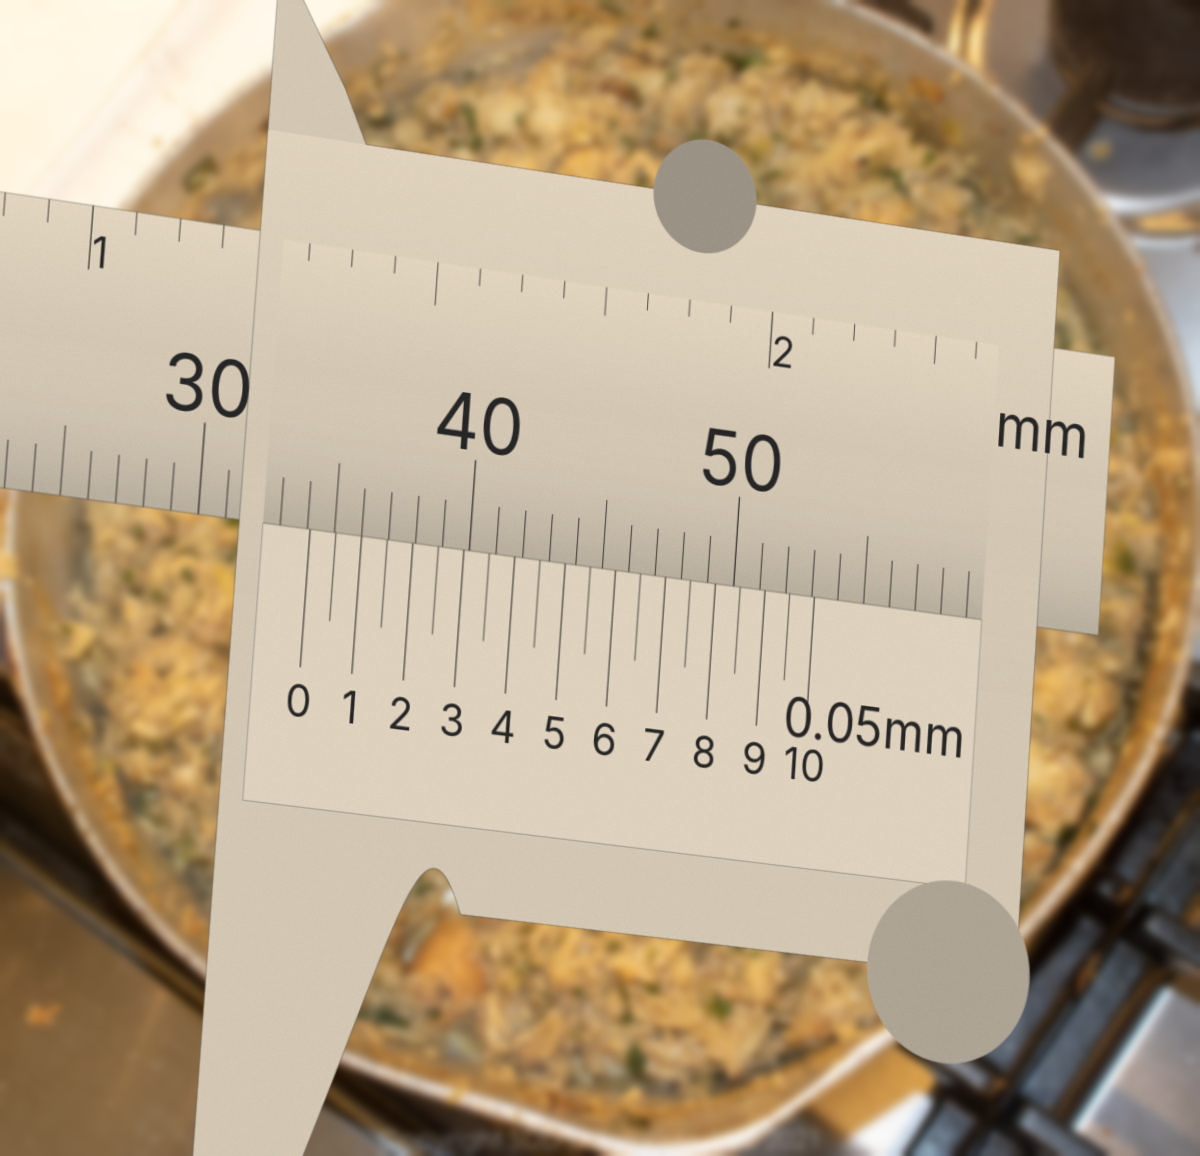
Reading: 34.10 (mm)
